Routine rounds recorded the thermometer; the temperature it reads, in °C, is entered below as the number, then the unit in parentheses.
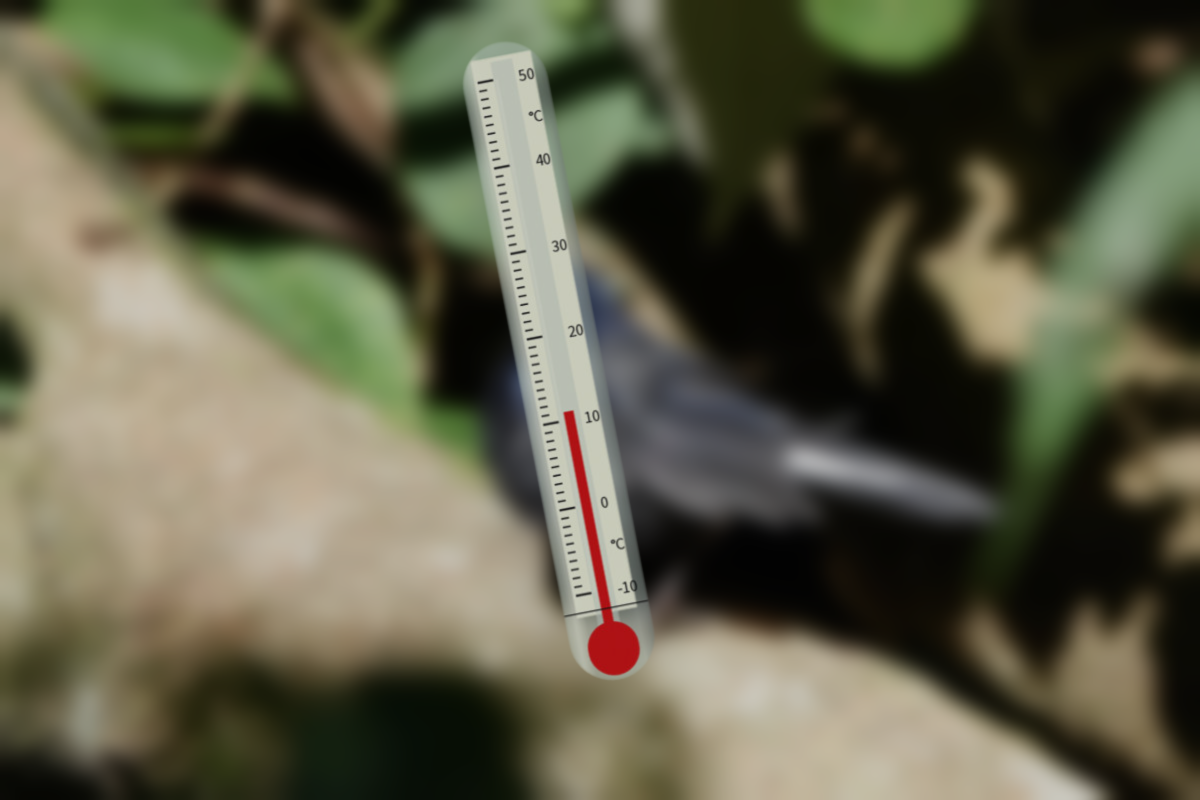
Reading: 11 (°C)
